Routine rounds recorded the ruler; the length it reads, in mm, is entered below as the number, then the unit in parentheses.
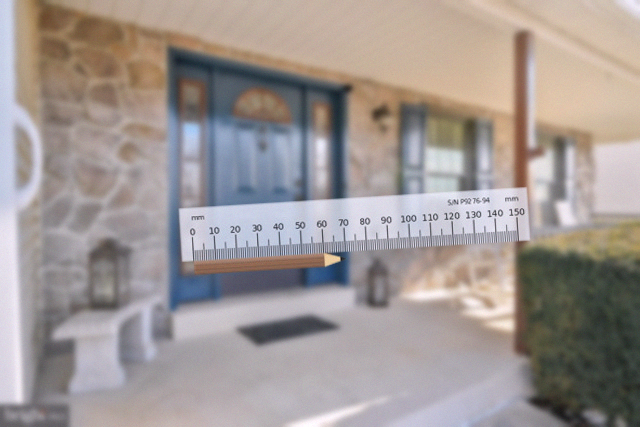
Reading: 70 (mm)
